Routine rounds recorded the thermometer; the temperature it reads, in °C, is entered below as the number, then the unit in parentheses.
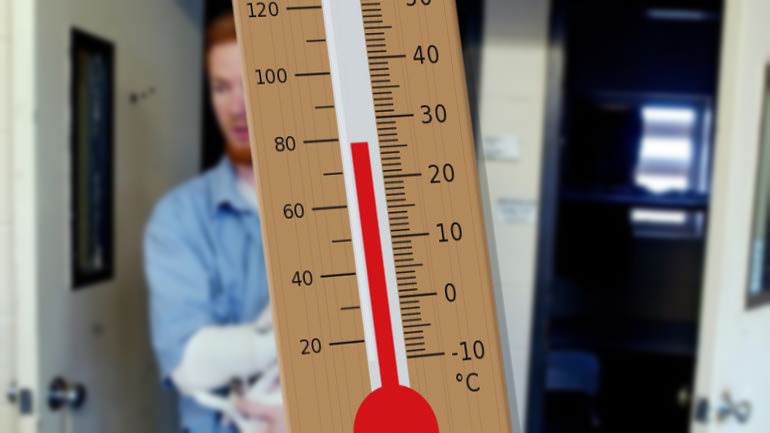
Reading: 26 (°C)
